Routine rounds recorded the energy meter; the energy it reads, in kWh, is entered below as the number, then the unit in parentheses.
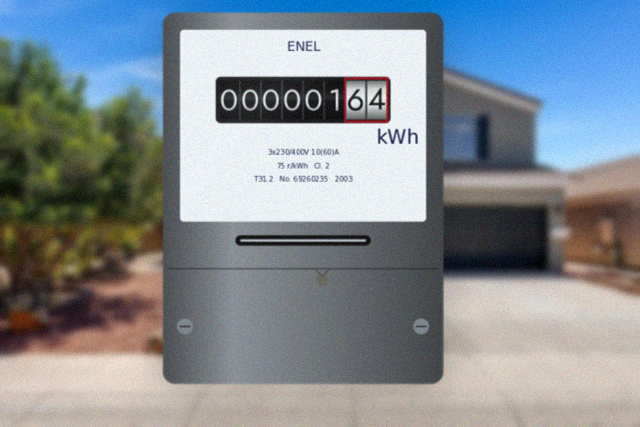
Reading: 1.64 (kWh)
